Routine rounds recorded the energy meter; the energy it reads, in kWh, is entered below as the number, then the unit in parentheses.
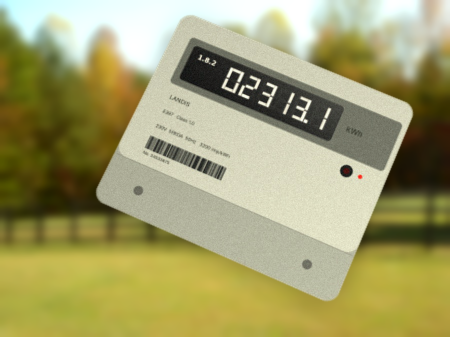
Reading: 2313.1 (kWh)
